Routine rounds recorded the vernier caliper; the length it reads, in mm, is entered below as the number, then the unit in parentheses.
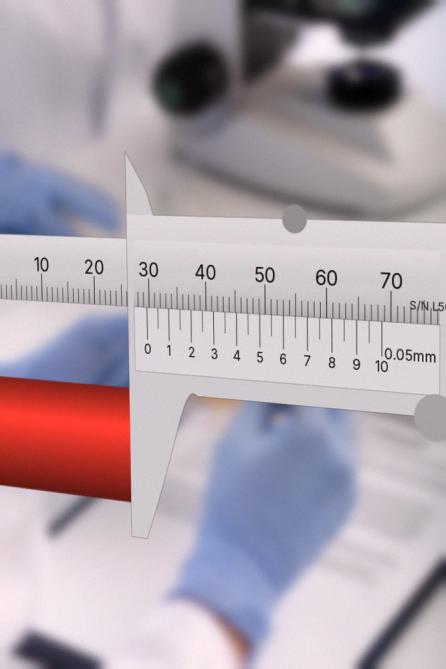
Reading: 29.6 (mm)
